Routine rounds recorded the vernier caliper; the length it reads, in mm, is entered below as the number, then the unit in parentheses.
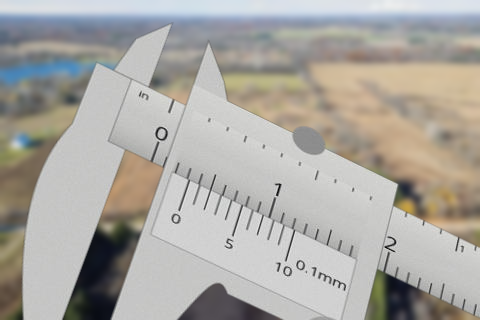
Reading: 3.2 (mm)
